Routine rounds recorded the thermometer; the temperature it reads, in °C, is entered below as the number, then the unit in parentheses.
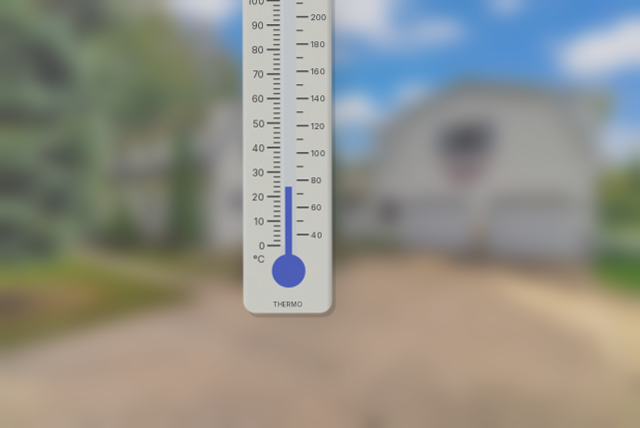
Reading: 24 (°C)
